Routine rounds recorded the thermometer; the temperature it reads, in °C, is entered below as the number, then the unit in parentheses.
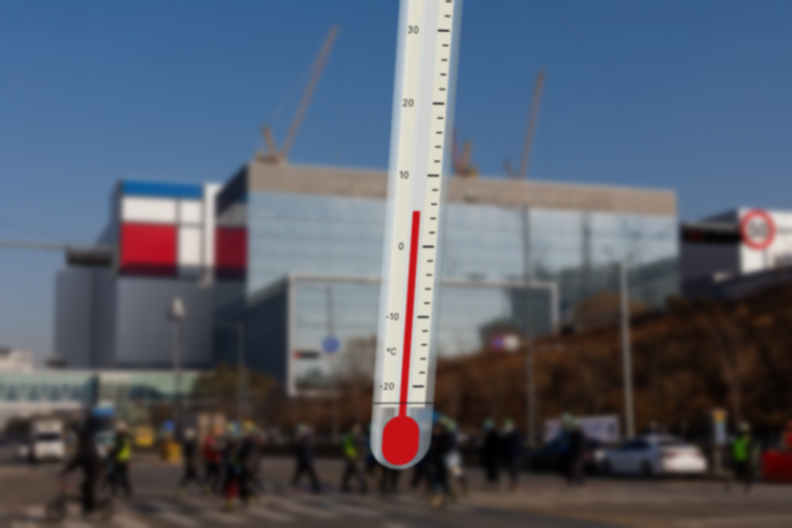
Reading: 5 (°C)
